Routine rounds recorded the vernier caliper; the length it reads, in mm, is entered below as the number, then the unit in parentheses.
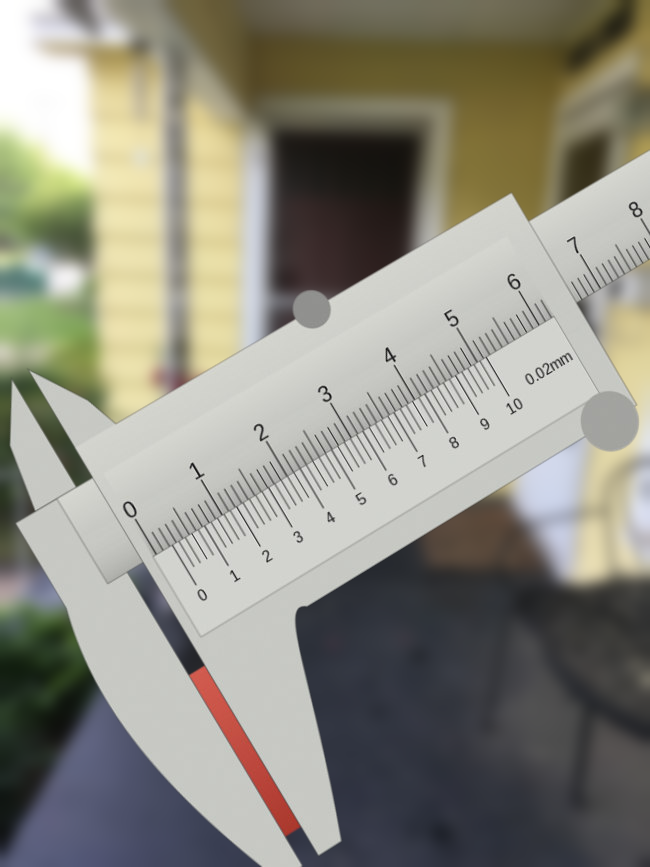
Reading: 2.4 (mm)
